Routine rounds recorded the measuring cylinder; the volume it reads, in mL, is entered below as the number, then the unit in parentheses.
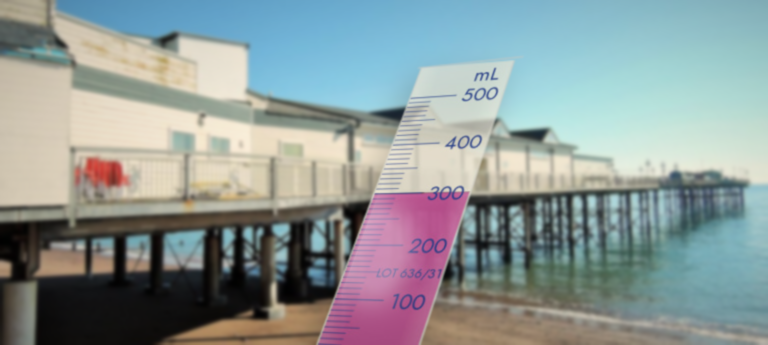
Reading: 300 (mL)
